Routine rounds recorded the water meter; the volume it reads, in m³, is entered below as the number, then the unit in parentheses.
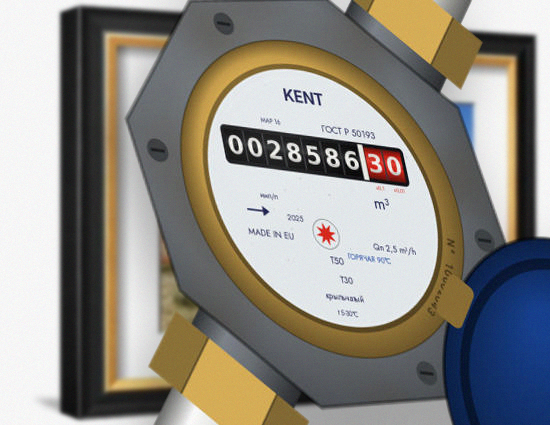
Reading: 28586.30 (m³)
